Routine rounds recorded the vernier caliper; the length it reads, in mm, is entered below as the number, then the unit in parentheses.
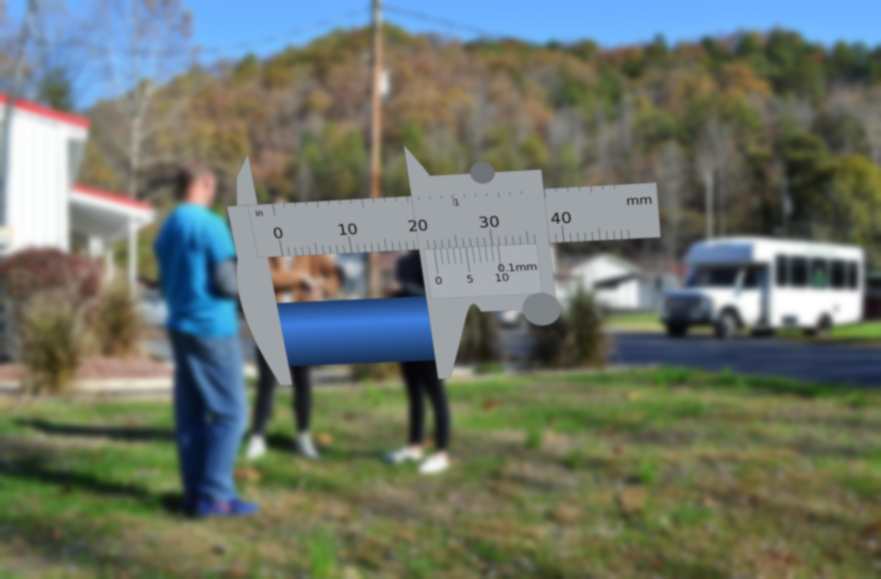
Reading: 21.8 (mm)
